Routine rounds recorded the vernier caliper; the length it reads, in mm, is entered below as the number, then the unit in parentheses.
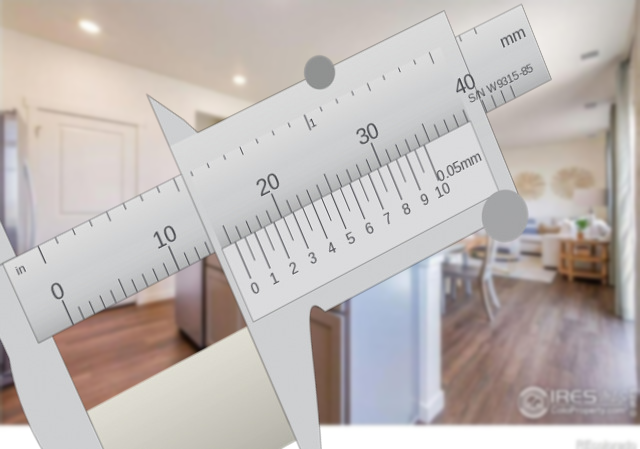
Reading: 15.4 (mm)
